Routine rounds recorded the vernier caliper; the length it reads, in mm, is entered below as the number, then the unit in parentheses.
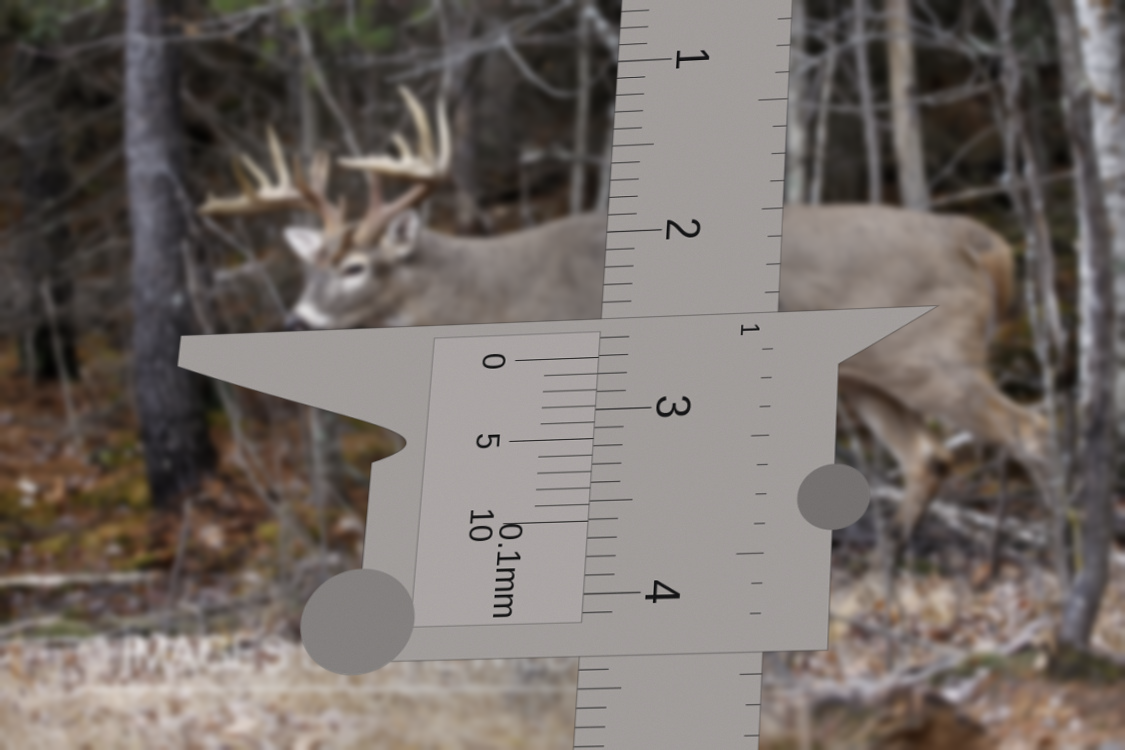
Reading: 27.1 (mm)
